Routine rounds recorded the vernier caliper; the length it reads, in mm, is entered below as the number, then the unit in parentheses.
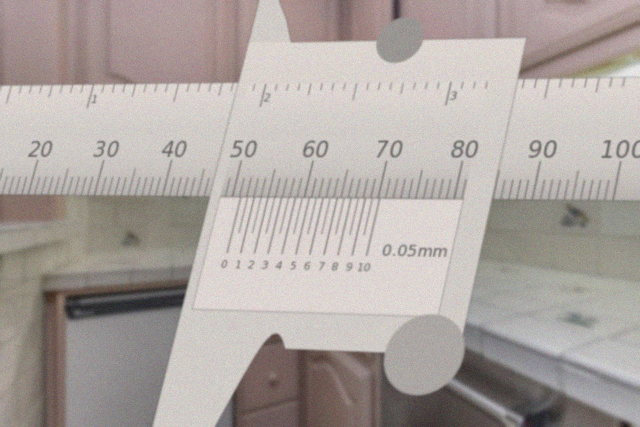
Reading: 51.2 (mm)
